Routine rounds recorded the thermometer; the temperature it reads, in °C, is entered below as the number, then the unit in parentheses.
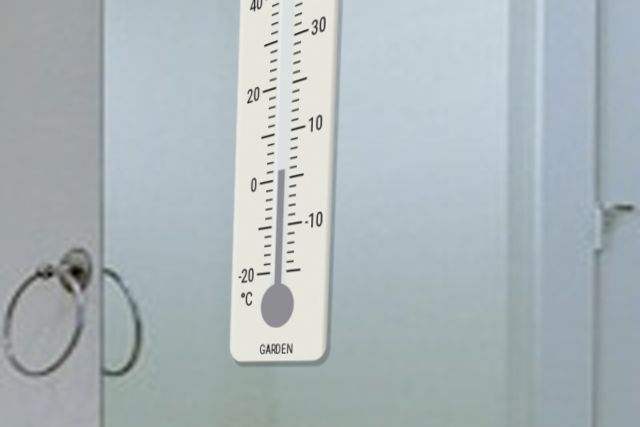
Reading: 2 (°C)
